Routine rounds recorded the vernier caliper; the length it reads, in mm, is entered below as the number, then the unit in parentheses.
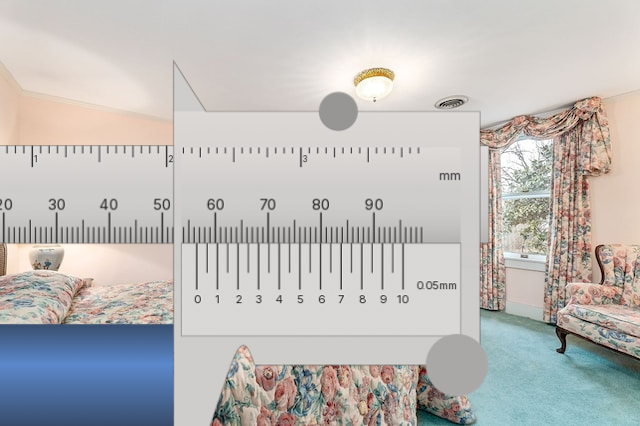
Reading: 56.5 (mm)
